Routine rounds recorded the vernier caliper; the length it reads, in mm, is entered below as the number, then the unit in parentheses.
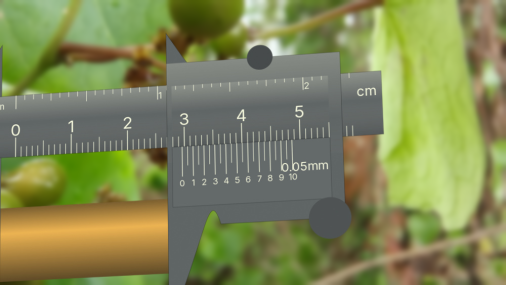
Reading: 29.6 (mm)
